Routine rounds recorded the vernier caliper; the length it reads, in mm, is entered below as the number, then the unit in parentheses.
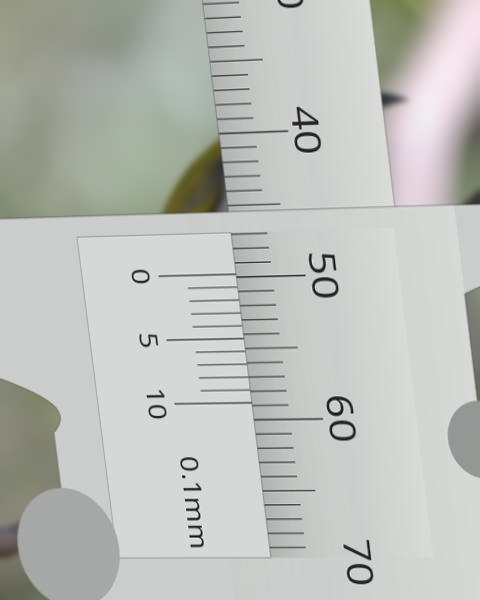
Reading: 49.8 (mm)
